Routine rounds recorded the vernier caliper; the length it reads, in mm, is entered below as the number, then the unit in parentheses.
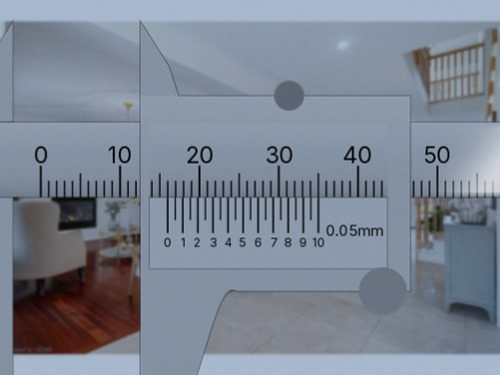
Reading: 16.0 (mm)
